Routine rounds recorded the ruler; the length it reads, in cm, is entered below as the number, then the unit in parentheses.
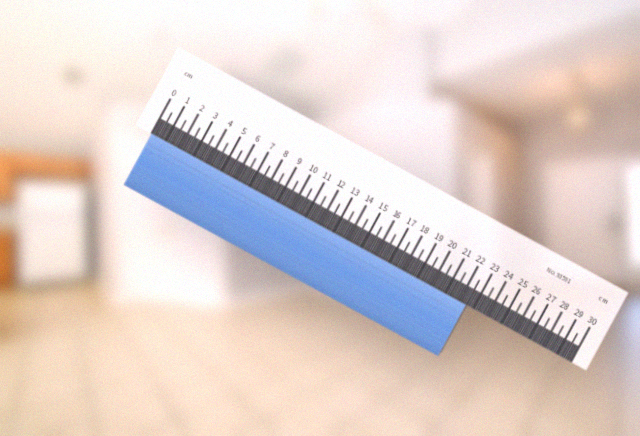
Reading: 22.5 (cm)
